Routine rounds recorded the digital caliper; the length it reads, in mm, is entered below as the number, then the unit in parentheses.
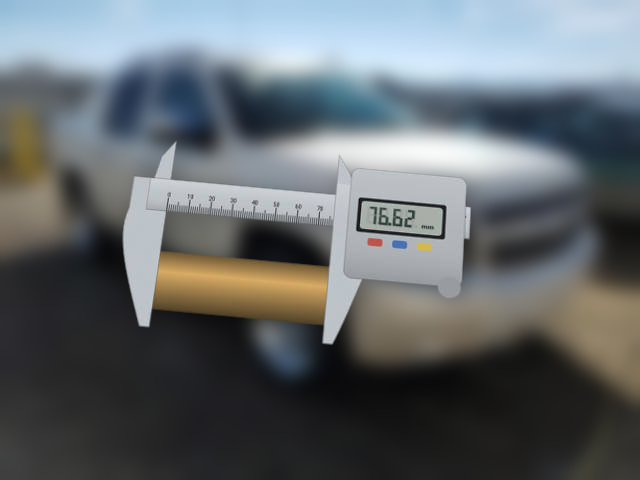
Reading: 76.62 (mm)
